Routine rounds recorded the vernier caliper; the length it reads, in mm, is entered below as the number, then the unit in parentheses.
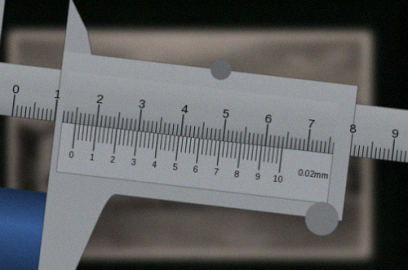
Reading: 15.0 (mm)
